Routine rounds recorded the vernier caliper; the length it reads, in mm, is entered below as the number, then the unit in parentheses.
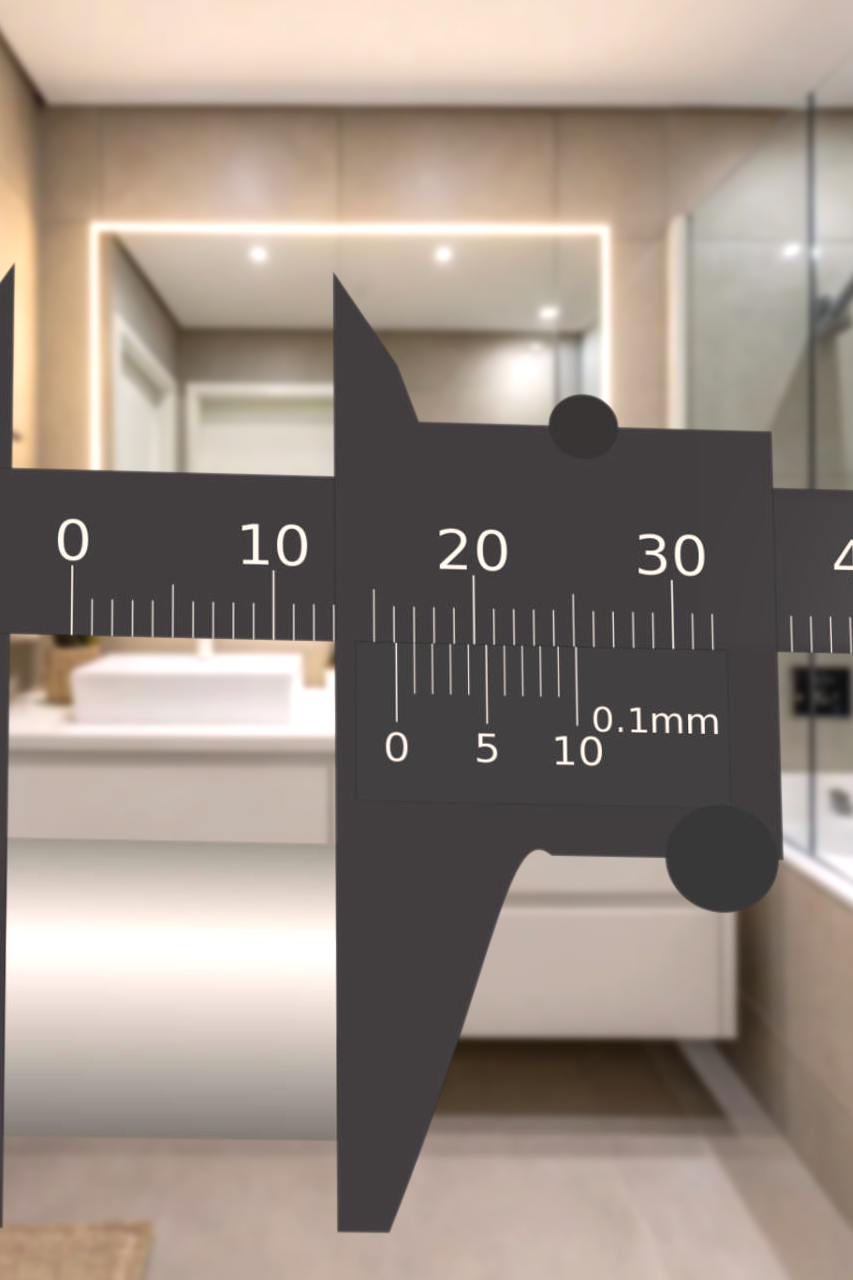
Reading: 16.1 (mm)
